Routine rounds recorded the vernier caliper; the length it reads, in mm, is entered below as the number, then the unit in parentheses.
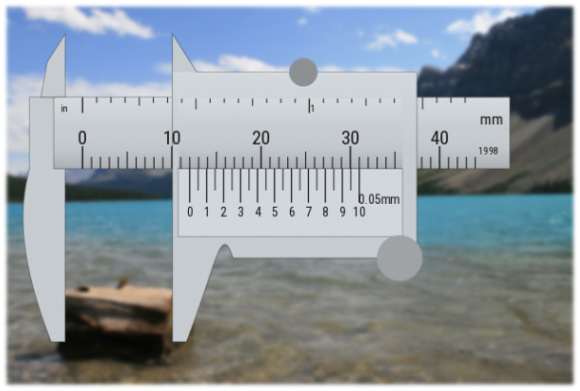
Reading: 12.0 (mm)
